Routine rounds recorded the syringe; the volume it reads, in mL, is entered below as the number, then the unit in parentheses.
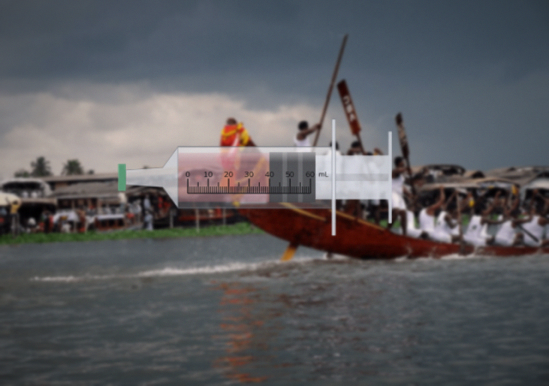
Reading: 40 (mL)
